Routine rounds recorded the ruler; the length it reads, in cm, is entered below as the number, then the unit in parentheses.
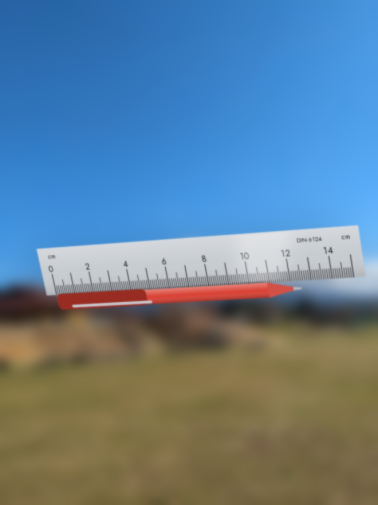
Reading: 12.5 (cm)
